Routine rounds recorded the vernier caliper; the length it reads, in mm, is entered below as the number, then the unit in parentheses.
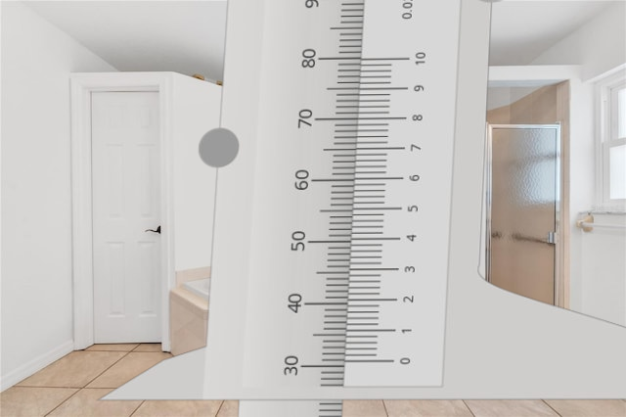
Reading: 30.8 (mm)
